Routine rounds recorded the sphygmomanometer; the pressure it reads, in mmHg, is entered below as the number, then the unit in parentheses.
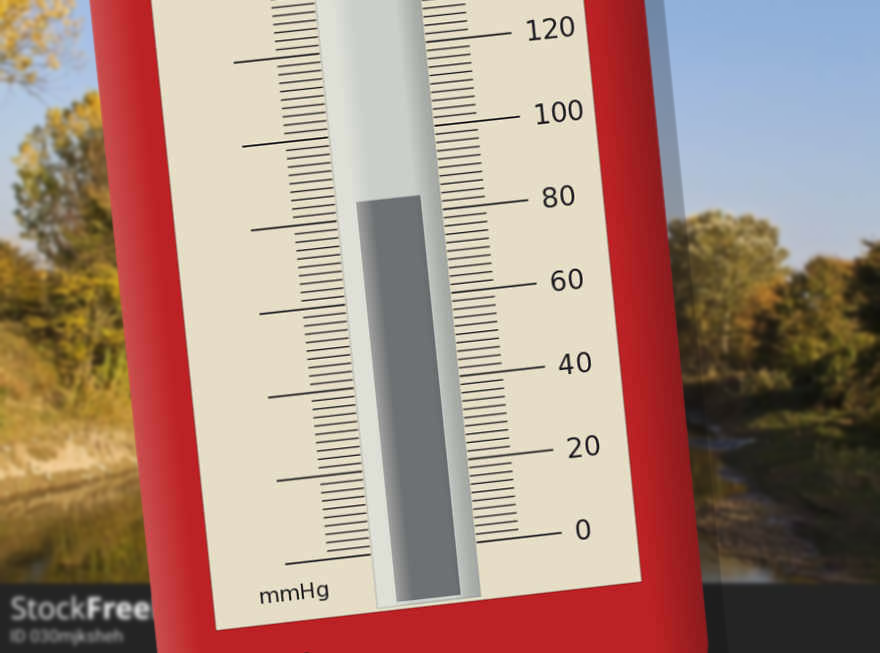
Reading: 84 (mmHg)
